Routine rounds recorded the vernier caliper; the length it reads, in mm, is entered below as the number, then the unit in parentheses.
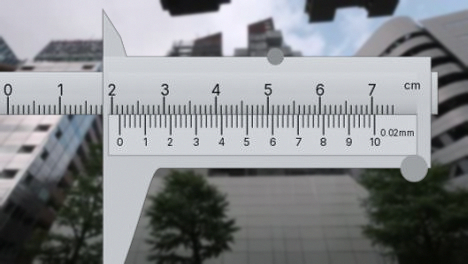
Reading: 21.5 (mm)
